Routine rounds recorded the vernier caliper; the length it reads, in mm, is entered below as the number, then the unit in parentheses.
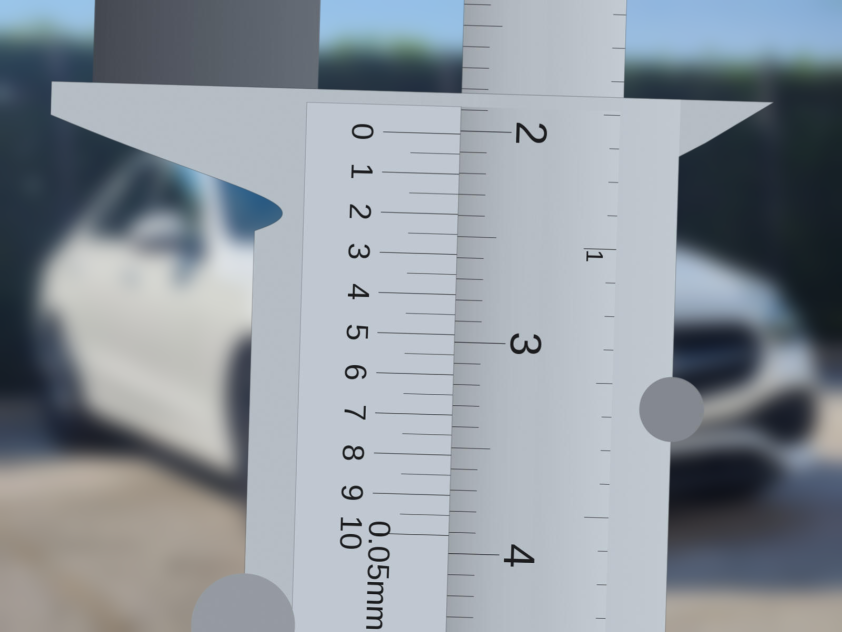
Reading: 20.15 (mm)
